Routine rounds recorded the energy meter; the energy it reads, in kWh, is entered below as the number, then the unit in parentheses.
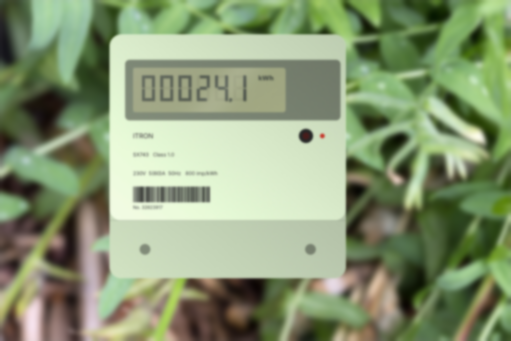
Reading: 24.1 (kWh)
